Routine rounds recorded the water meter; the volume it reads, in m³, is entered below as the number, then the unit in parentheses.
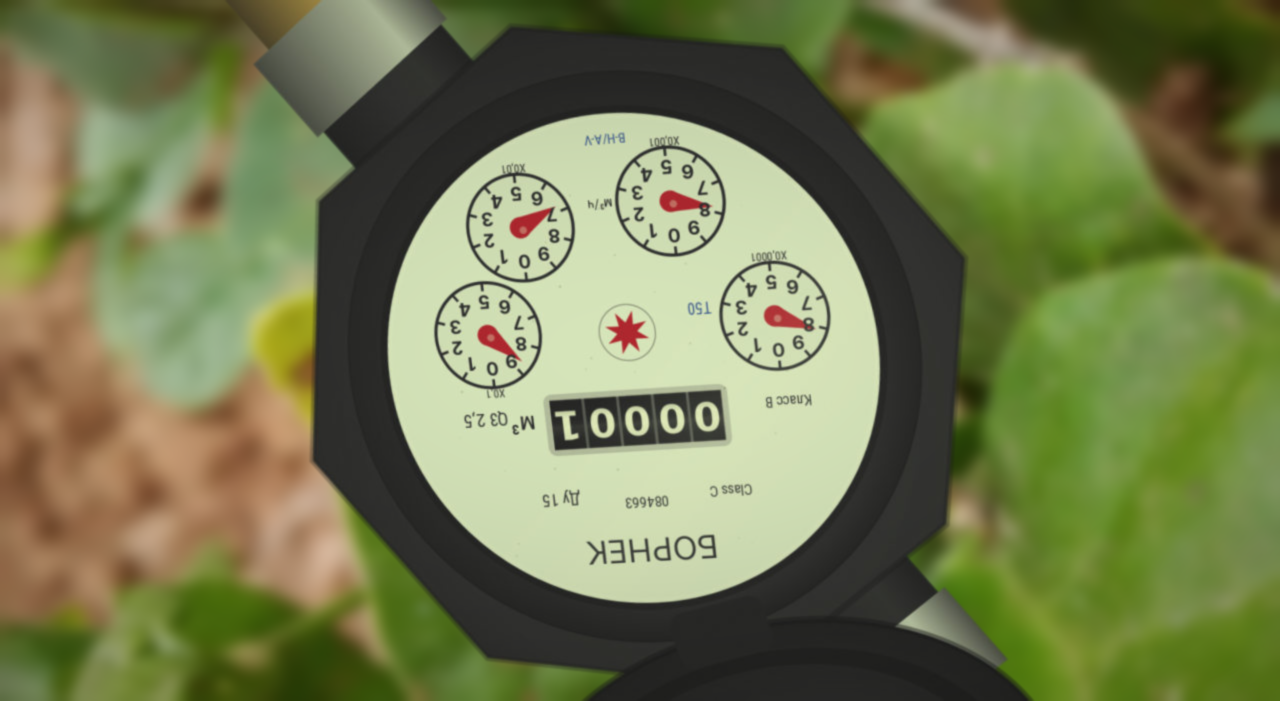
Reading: 1.8678 (m³)
